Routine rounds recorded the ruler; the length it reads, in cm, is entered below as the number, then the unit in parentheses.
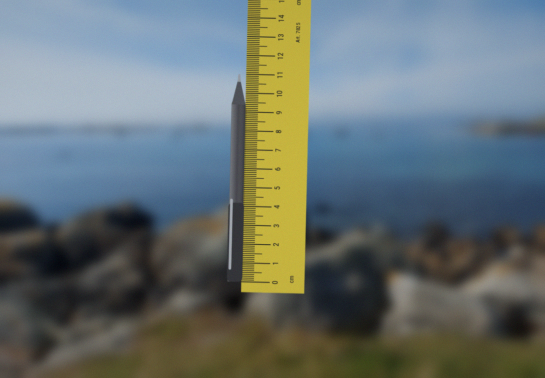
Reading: 11 (cm)
